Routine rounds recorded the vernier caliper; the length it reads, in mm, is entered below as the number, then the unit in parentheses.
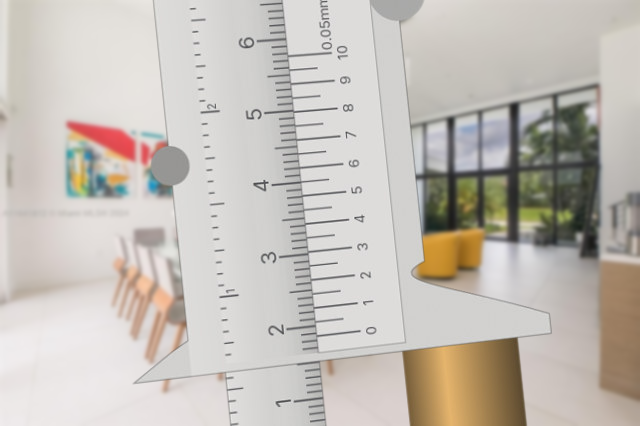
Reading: 18.6 (mm)
